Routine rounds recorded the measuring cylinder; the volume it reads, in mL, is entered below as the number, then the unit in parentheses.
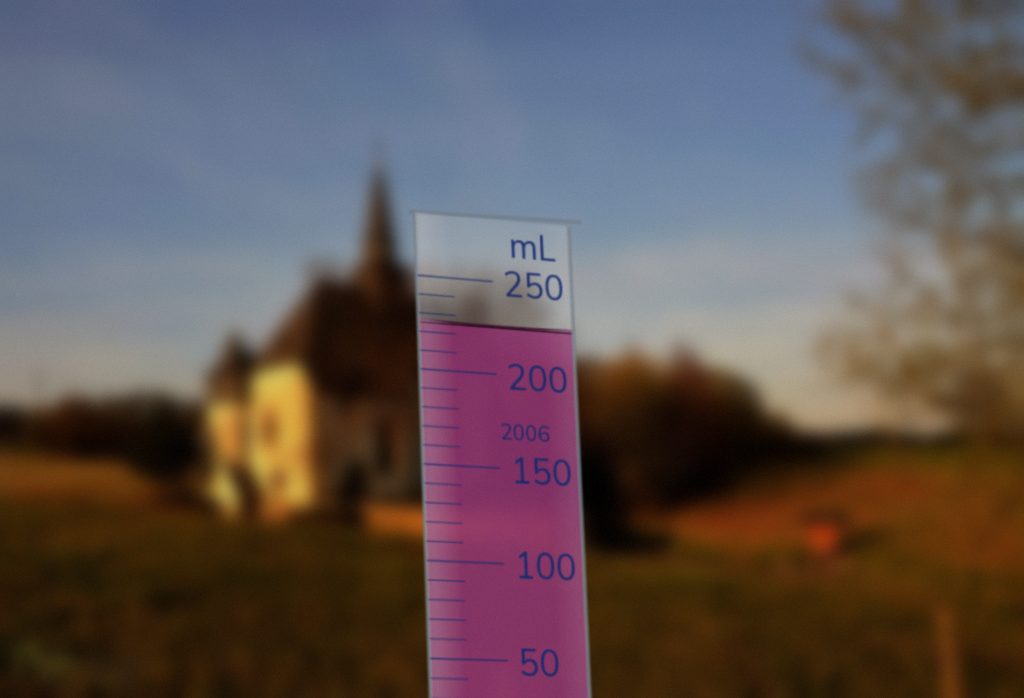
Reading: 225 (mL)
